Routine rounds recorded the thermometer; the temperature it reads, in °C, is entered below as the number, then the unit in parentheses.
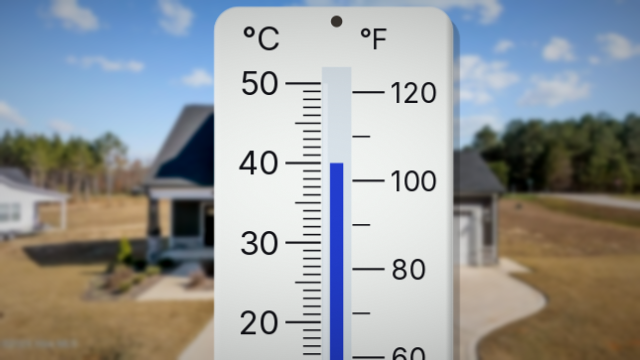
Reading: 40 (°C)
